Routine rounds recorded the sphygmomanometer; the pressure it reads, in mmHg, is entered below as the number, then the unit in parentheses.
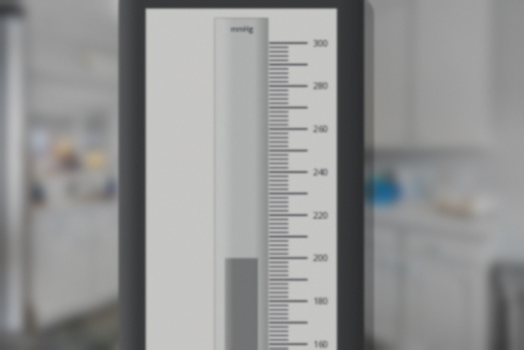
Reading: 200 (mmHg)
